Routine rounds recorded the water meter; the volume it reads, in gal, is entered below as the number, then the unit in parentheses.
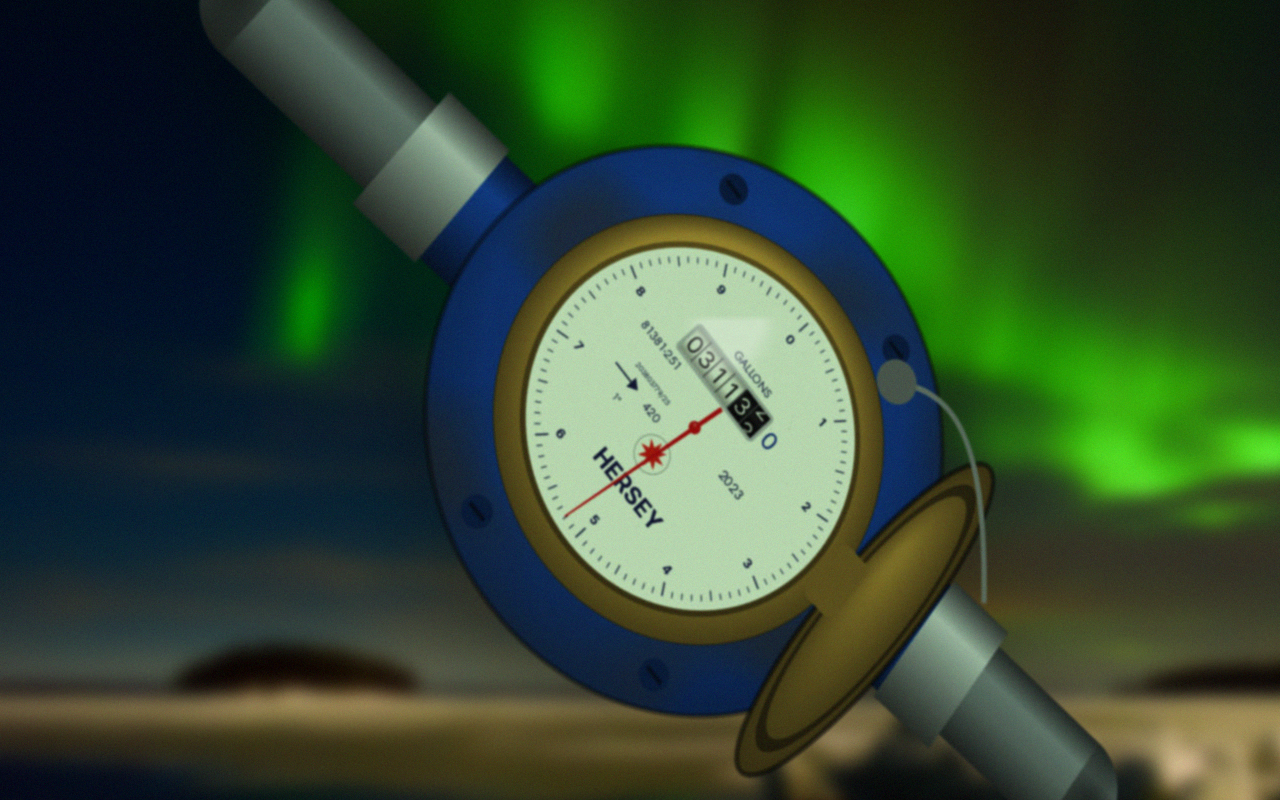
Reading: 311325.2 (gal)
